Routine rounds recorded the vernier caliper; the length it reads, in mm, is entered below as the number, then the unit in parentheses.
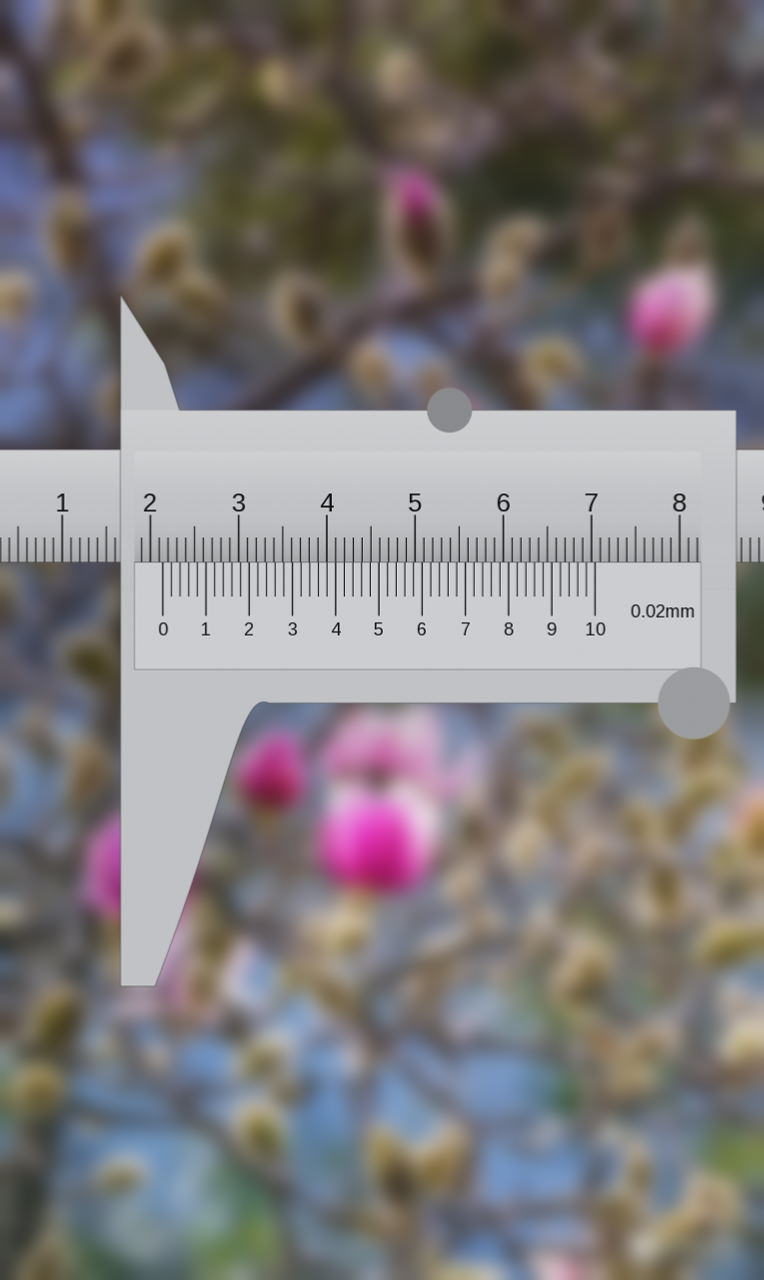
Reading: 21.4 (mm)
